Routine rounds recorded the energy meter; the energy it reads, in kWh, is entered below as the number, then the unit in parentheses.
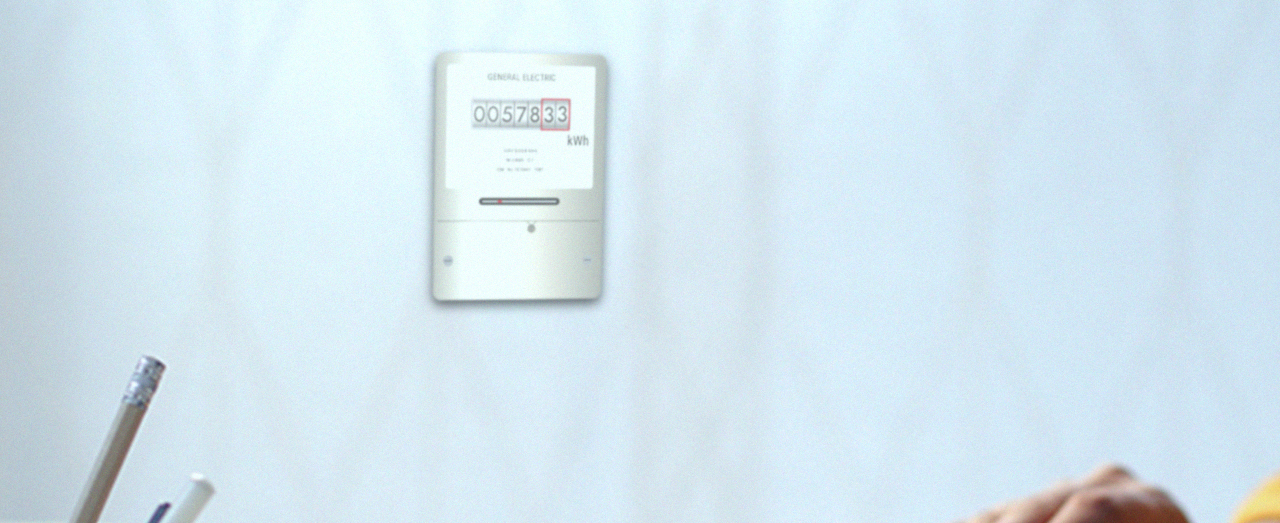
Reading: 578.33 (kWh)
